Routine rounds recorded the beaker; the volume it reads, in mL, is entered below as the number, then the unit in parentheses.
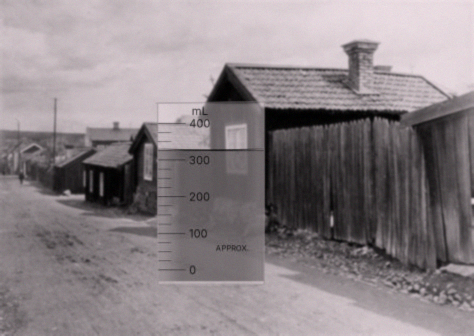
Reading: 325 (mL)
